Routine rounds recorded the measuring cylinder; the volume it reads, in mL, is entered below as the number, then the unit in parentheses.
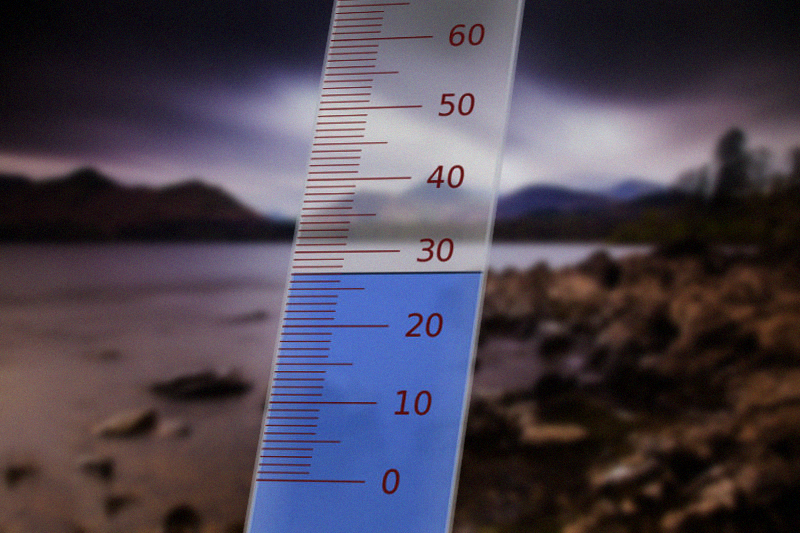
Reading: 27 (mL)
